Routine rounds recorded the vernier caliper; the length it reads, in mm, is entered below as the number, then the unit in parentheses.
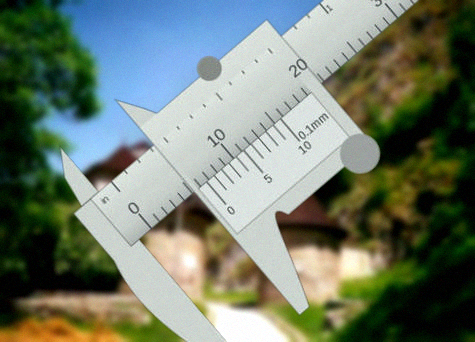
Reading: 6.7 (mm)
